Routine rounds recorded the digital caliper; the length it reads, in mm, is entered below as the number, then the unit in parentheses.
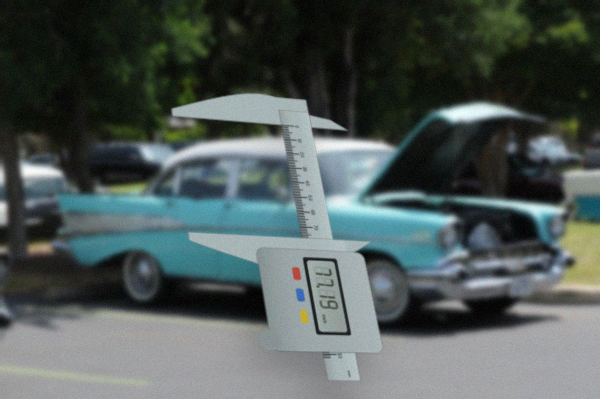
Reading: 77.19 (mm)
